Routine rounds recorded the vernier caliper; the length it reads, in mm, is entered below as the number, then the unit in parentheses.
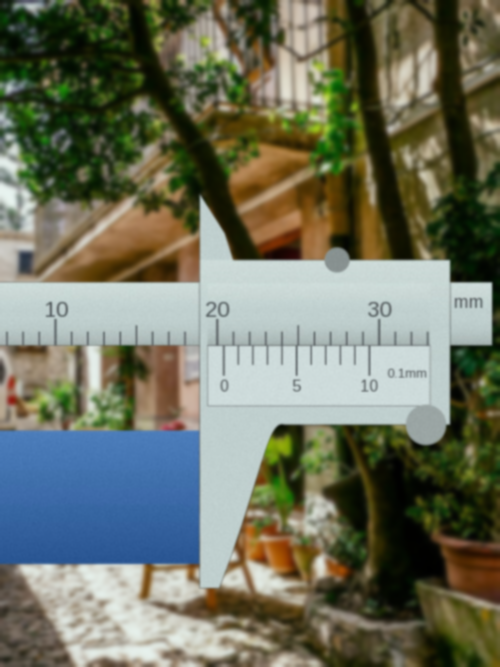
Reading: 20.4 (mm)
